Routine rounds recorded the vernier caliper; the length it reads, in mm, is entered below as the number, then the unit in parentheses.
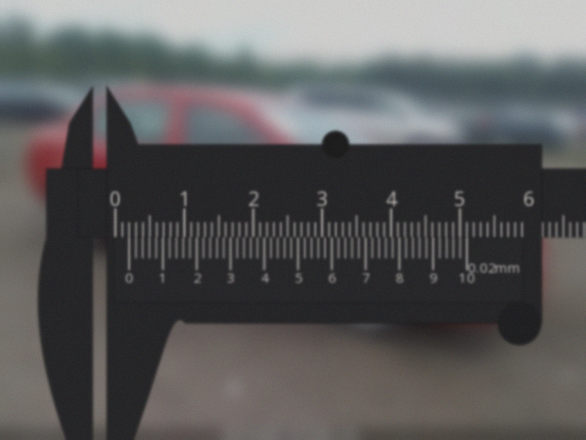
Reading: 2.0 (mm)
